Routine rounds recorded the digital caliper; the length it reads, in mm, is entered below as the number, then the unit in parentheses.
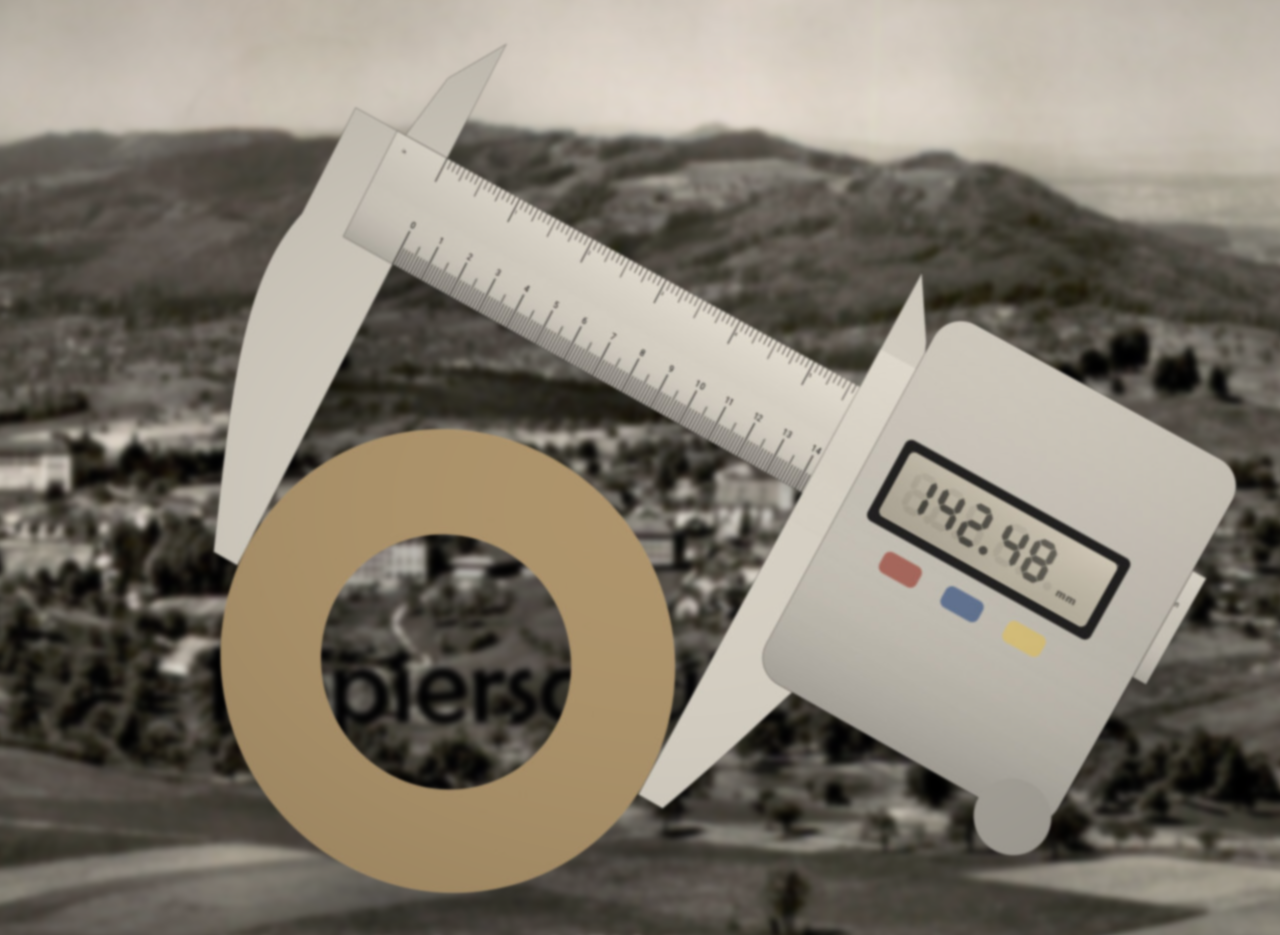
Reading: 142.48 (mm)
